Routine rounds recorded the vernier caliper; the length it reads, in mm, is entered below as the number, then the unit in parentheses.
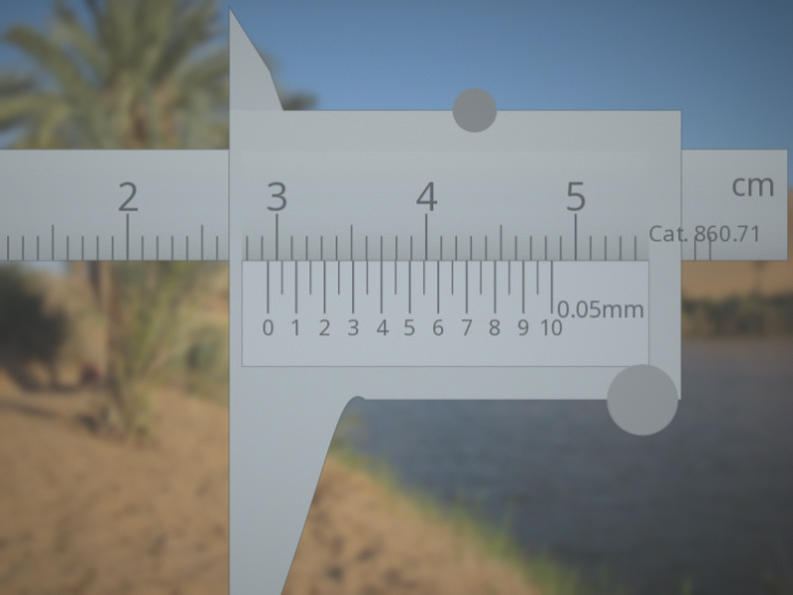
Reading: 29.4 (mm)
